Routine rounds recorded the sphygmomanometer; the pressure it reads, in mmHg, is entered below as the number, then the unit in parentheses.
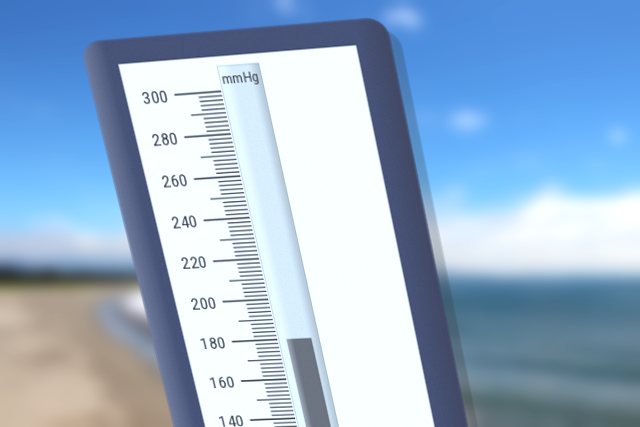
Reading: 180 (mmHg)
